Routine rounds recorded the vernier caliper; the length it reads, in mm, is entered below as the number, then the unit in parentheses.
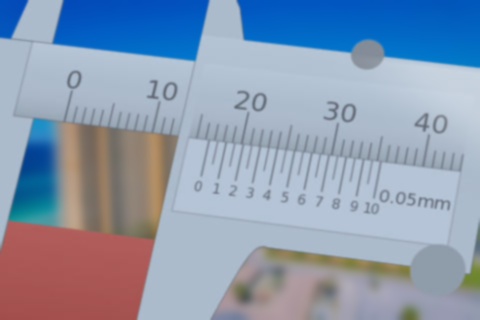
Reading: 16.4 (mm)
